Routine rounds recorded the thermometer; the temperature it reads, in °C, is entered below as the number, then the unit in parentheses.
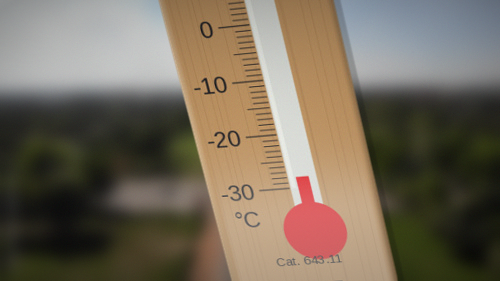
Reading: -28 (°C)
